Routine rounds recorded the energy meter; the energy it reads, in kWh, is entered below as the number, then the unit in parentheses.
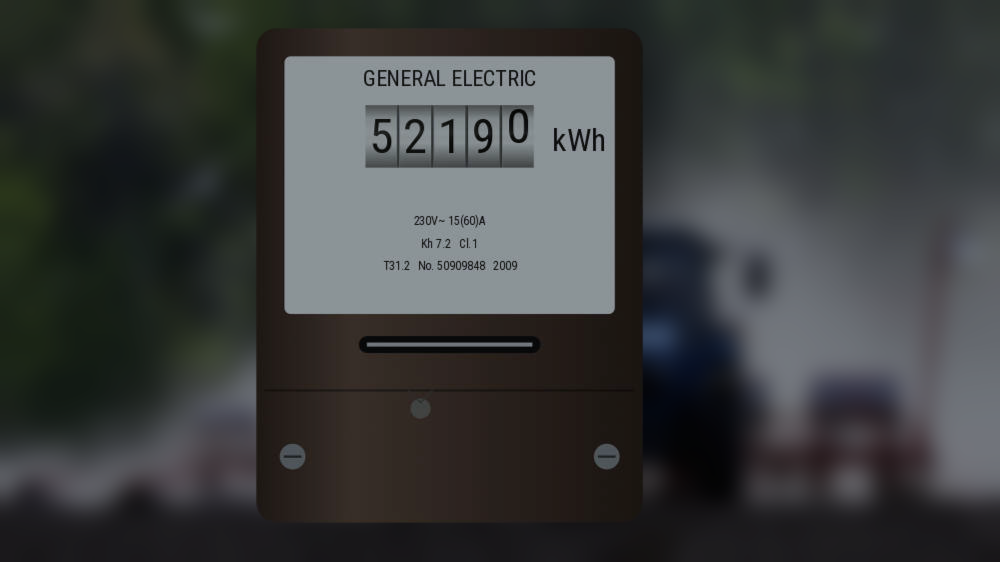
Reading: 52190 (kWh)
